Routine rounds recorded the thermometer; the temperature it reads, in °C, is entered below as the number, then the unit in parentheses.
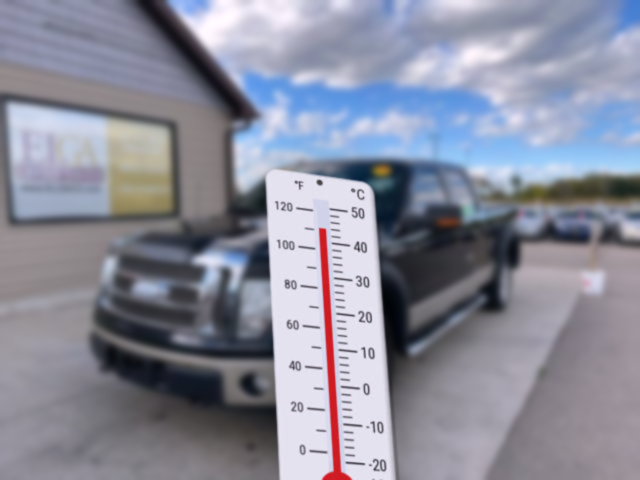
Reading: 44 (°C)
